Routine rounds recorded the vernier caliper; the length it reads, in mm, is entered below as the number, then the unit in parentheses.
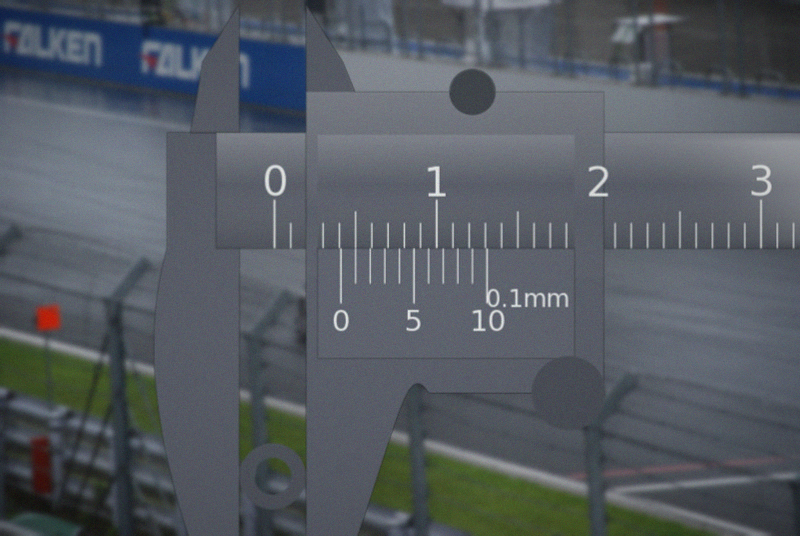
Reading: 4.1 (mm)
